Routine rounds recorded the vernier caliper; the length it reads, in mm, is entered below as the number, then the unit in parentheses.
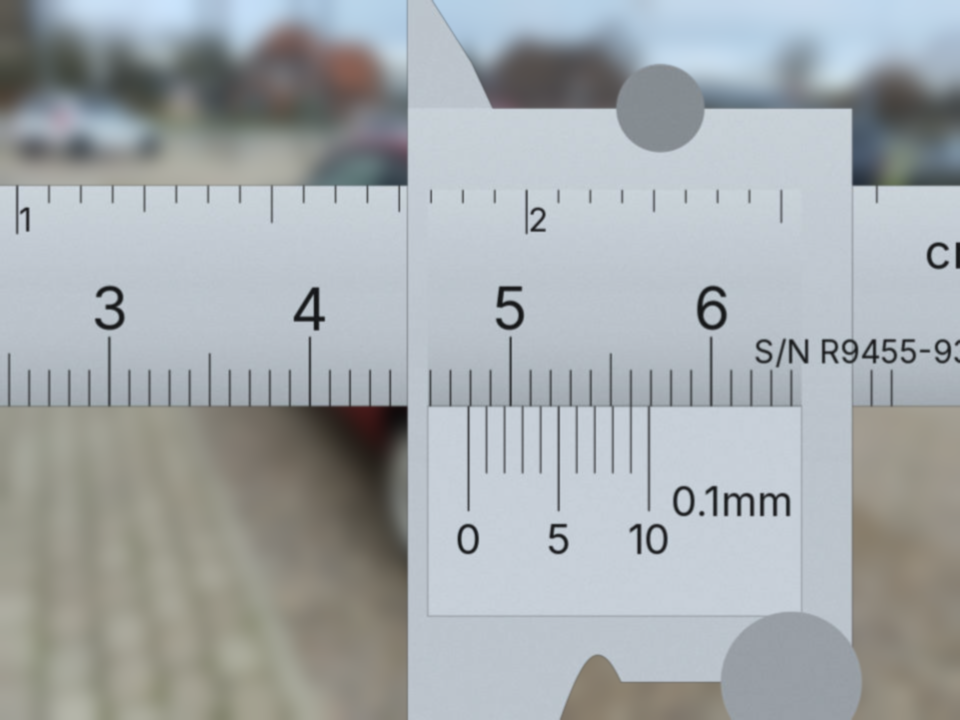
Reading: 47.9 (mm)
